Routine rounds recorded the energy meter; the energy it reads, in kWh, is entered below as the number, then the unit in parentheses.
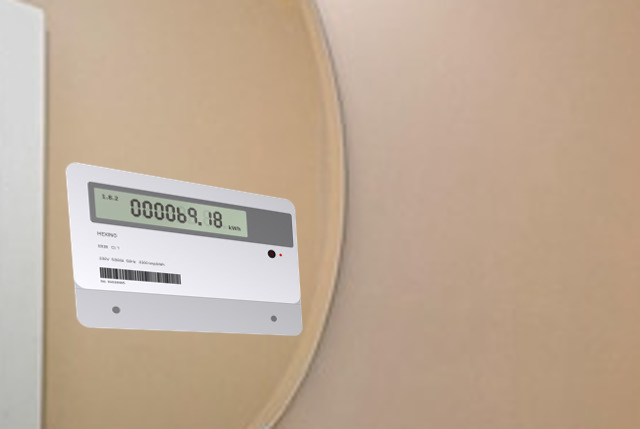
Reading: 69.18 (kWh)
